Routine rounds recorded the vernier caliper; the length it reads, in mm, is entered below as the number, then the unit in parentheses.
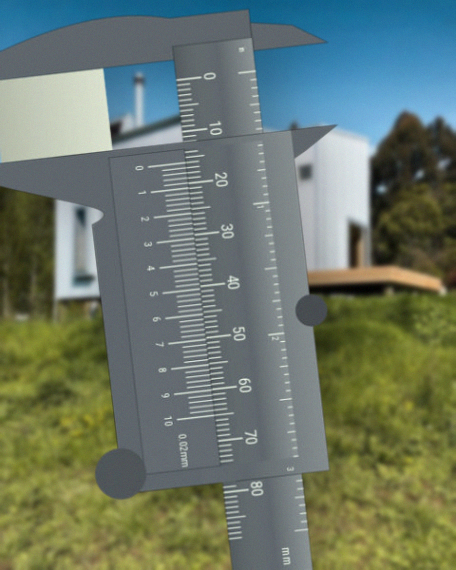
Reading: 16.0 (mm)
